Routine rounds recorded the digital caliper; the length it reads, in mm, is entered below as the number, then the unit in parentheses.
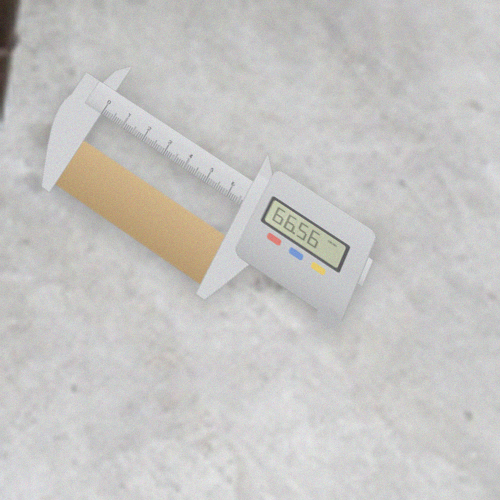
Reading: 66.56 (mm)
